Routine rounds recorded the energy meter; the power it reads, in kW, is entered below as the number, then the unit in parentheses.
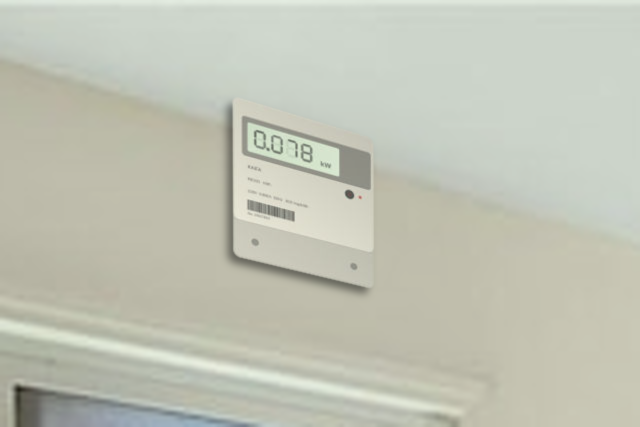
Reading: 0.078 (kW)
